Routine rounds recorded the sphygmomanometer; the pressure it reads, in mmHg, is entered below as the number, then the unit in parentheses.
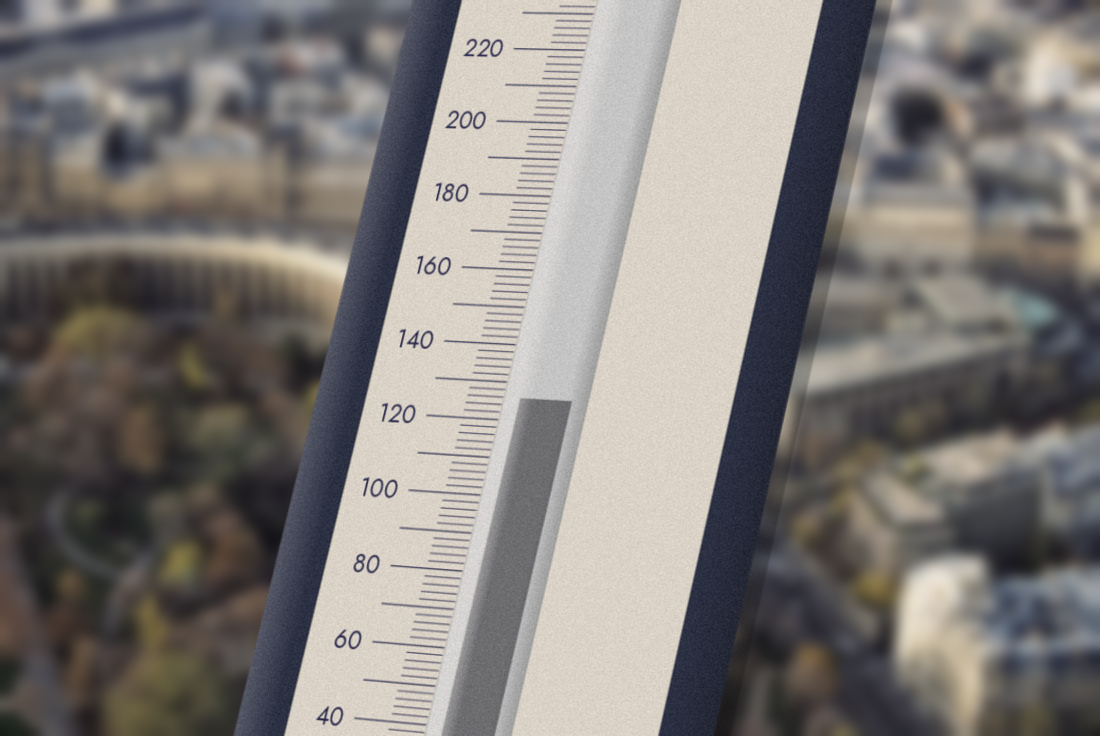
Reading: 126 (mmHg)
